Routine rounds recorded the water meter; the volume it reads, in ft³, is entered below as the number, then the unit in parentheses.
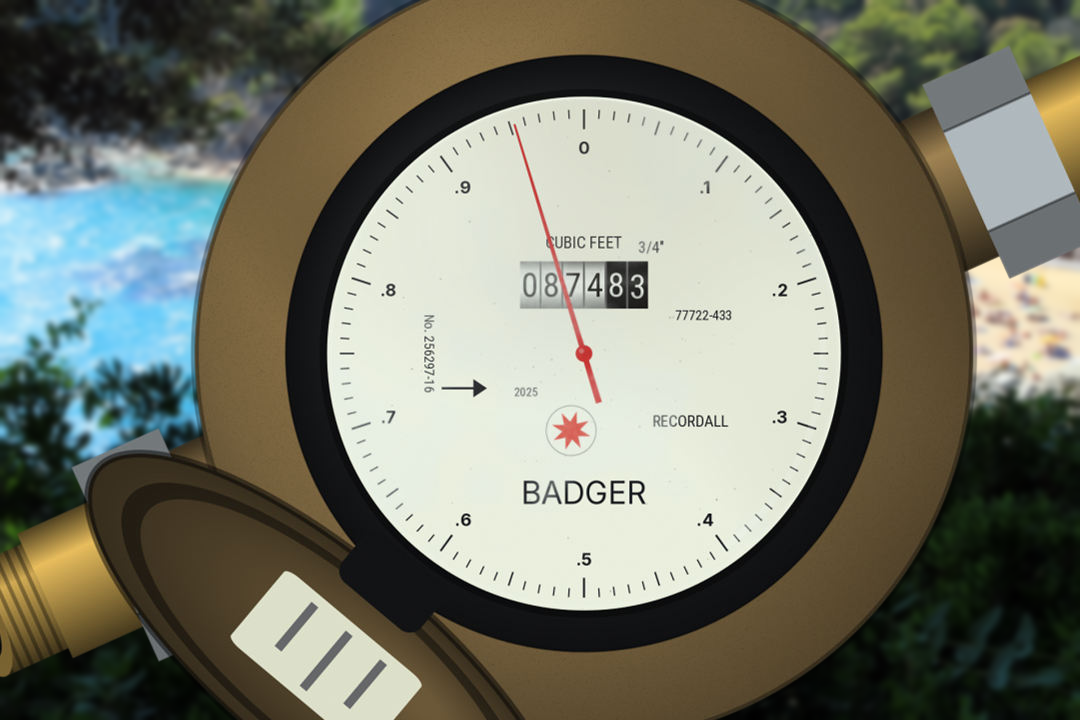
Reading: 87482.95 (ft³)
